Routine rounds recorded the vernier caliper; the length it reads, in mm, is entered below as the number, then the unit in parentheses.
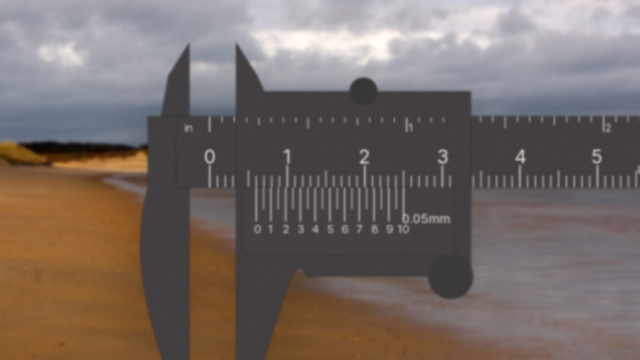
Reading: 6.0 (mm)
